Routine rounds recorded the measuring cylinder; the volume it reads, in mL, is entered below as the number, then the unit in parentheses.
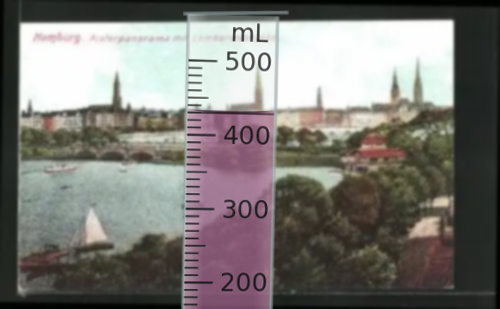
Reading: 430 (mL)
